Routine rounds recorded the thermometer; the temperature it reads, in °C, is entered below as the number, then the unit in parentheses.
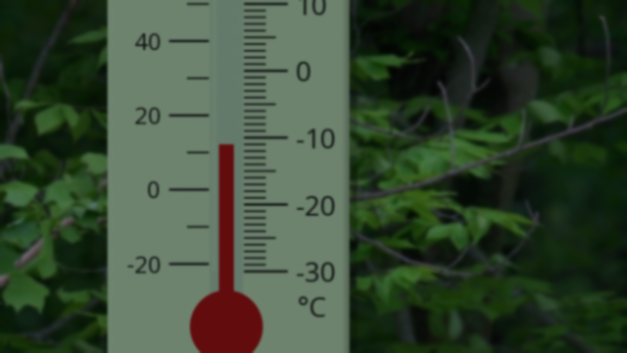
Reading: -11 (°C)
